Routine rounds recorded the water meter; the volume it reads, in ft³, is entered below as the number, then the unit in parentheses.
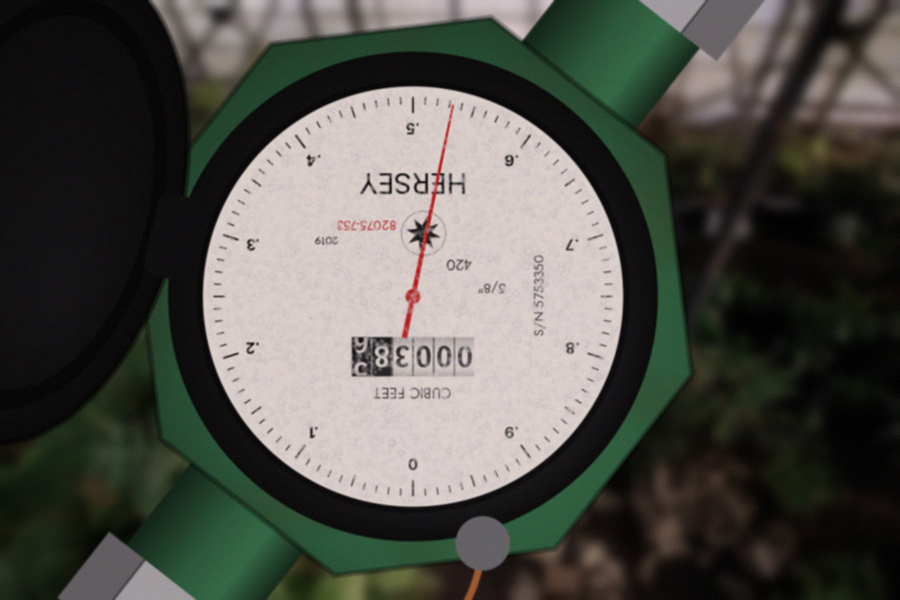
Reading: 385.53 (ft³)
